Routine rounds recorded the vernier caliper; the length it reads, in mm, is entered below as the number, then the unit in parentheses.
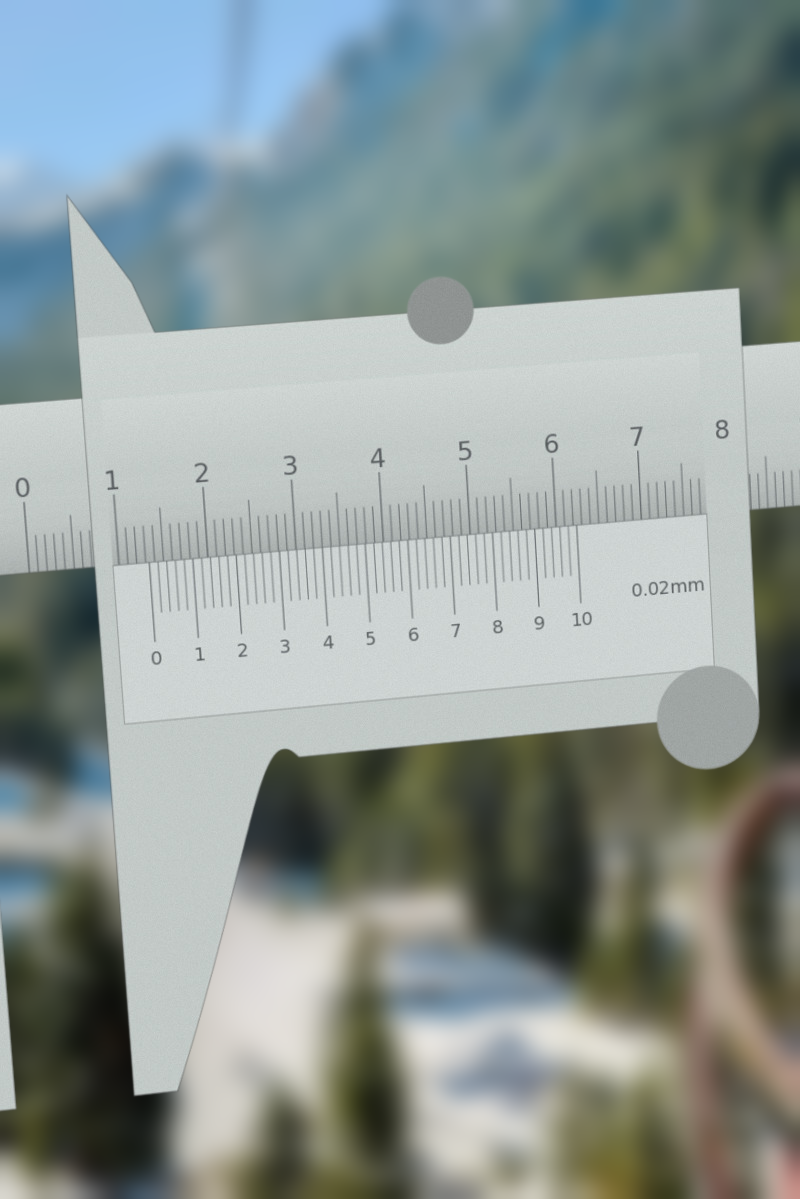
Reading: 13.4 (mm)
